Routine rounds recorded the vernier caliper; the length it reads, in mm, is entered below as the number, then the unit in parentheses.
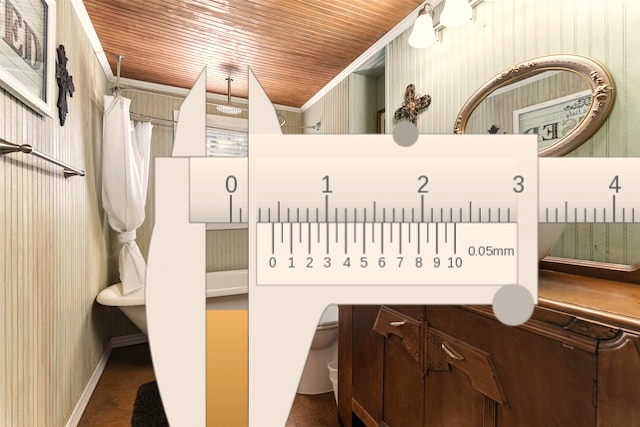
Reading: 4.4 (mm)
